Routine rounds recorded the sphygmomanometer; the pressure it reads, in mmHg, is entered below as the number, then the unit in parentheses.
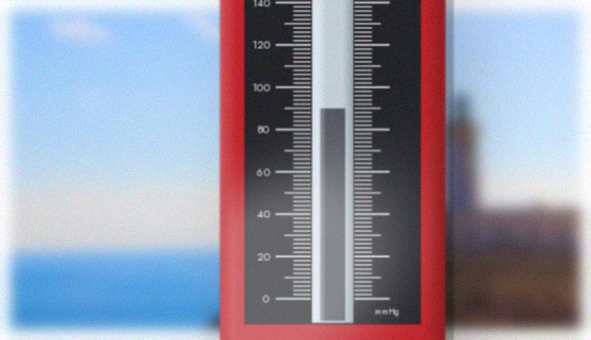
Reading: 90 (mmHg)
